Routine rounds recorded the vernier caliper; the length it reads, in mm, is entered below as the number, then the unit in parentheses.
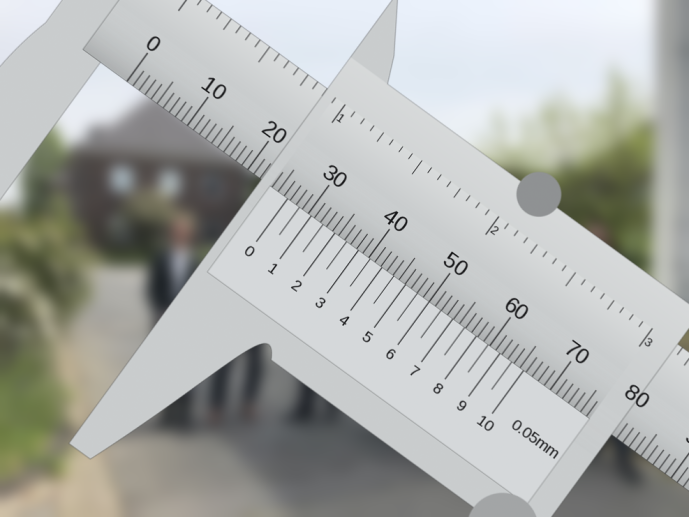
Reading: 26.6 (mm)
